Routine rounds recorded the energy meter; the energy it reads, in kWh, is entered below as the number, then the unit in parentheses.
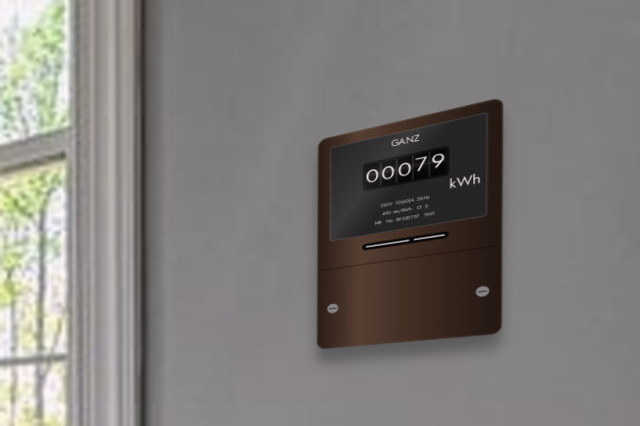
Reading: 79 (kWh)
